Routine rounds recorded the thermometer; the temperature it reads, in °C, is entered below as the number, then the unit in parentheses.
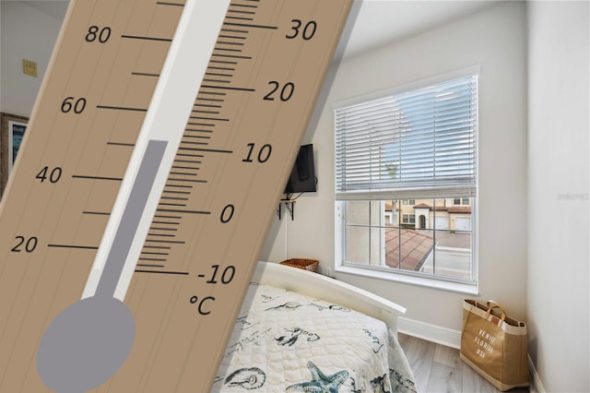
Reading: 11 (°C)
